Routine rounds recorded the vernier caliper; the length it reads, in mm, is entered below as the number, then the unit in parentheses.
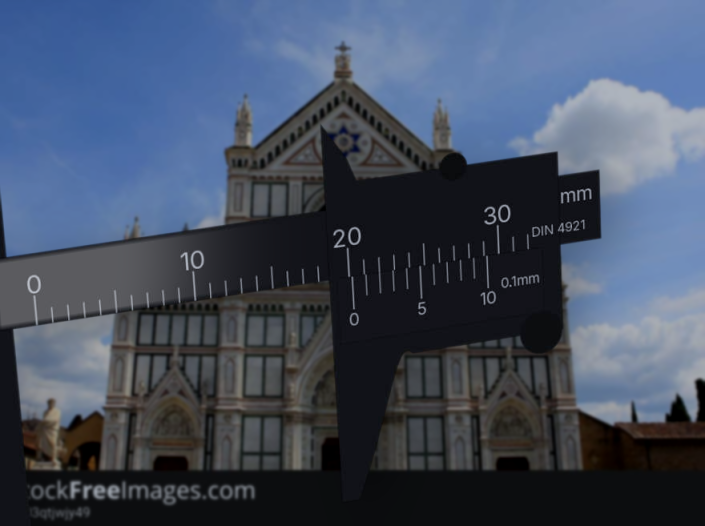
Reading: 20.2 (mm)
